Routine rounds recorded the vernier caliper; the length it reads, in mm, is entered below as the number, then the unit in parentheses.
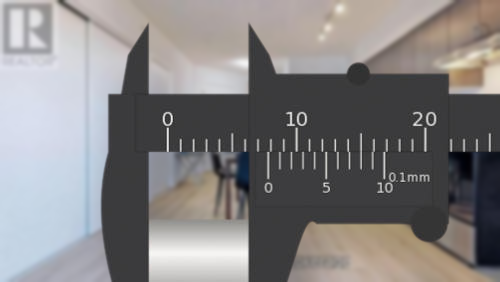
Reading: 7.8 (mm)
